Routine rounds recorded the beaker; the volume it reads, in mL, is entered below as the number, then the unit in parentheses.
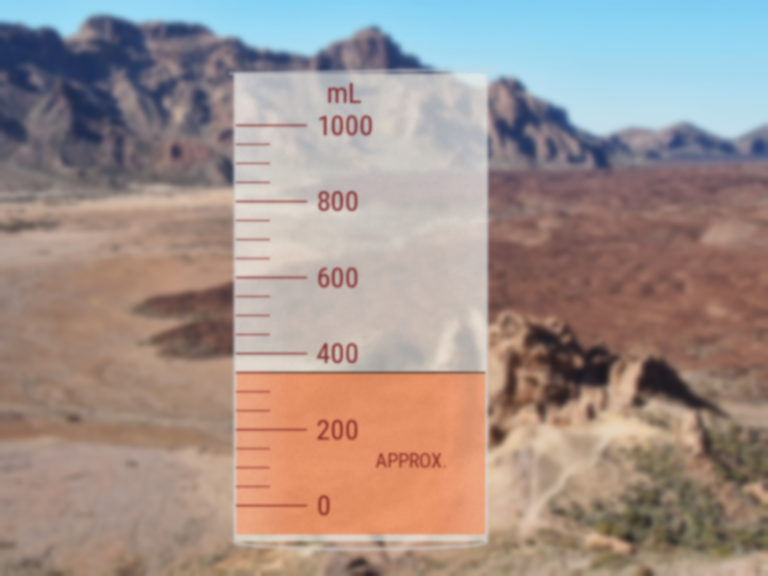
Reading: 350 (mL)
